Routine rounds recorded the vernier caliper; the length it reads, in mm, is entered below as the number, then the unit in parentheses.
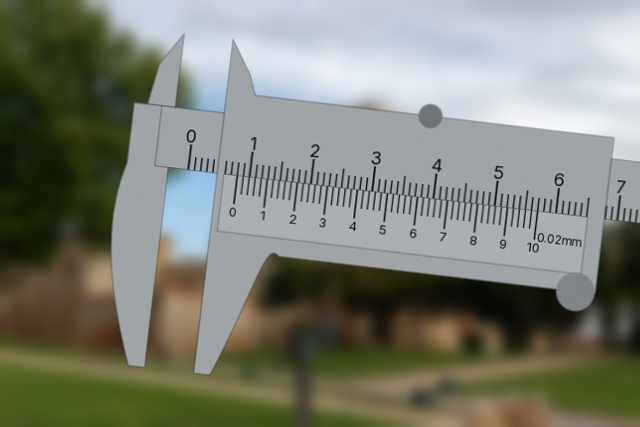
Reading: 8.0 (mm)
